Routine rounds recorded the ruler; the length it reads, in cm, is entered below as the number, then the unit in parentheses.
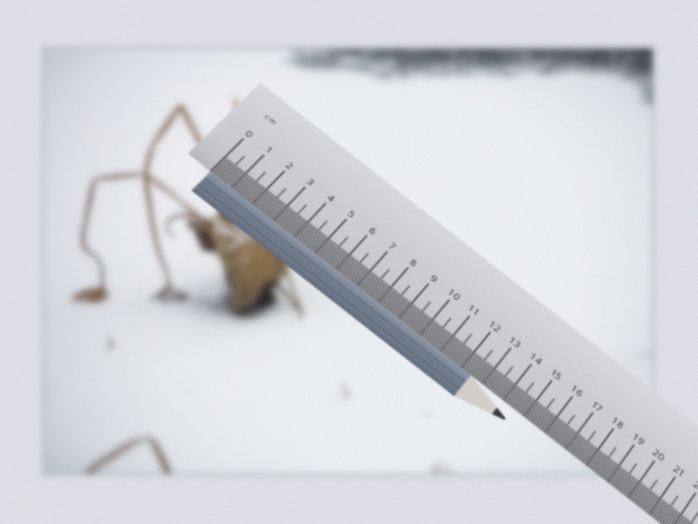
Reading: 14.5 (cm)
